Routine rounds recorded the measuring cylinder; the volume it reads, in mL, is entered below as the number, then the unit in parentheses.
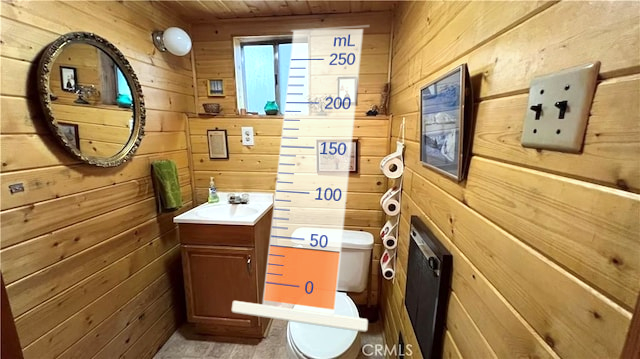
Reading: 40 (mL)
